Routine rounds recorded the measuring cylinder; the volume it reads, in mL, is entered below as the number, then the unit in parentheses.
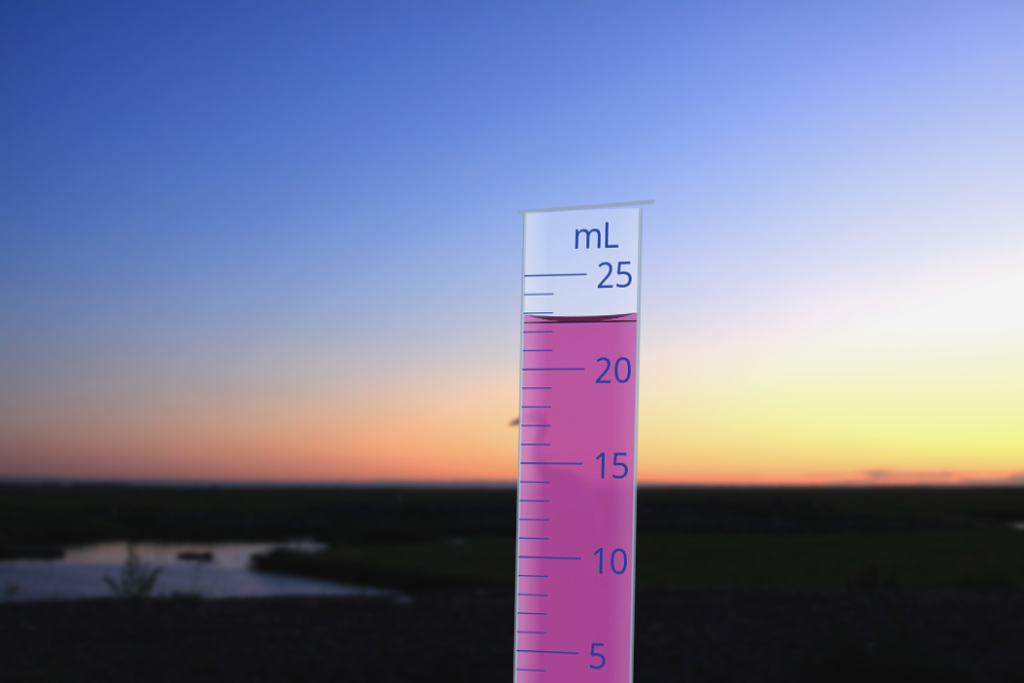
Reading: 22.5 (mL)
